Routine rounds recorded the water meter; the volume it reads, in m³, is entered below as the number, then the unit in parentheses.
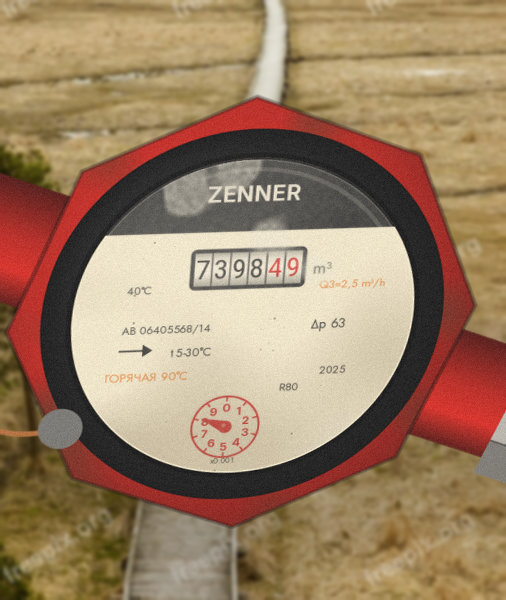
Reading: 7398.498 (m³)
